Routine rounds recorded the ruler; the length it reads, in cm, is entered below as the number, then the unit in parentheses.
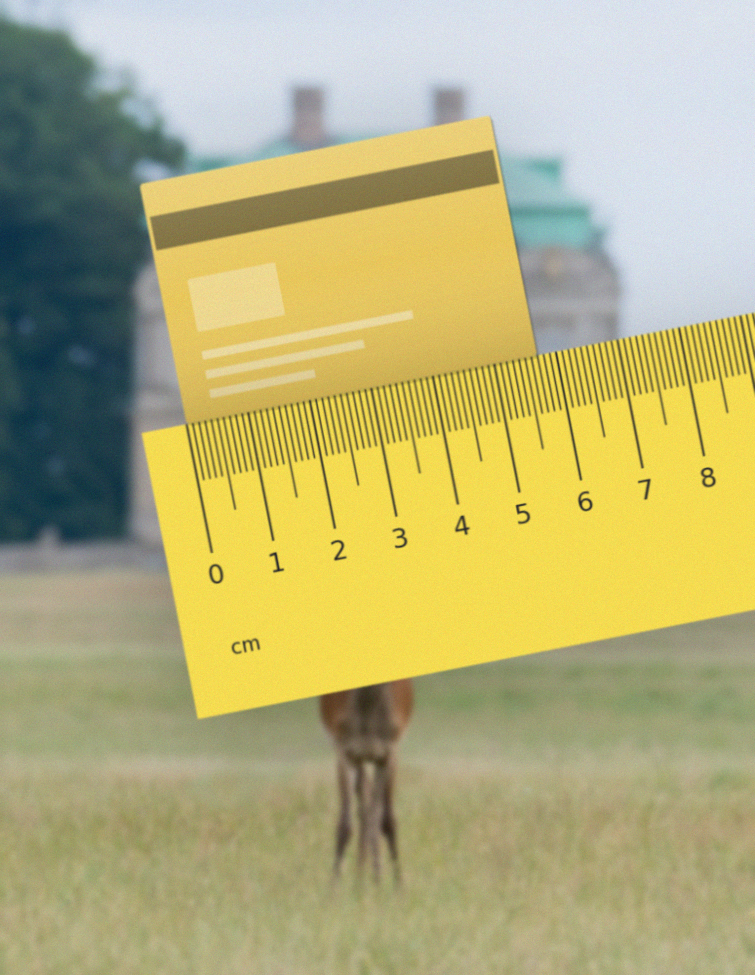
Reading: 5.7 (cm)
